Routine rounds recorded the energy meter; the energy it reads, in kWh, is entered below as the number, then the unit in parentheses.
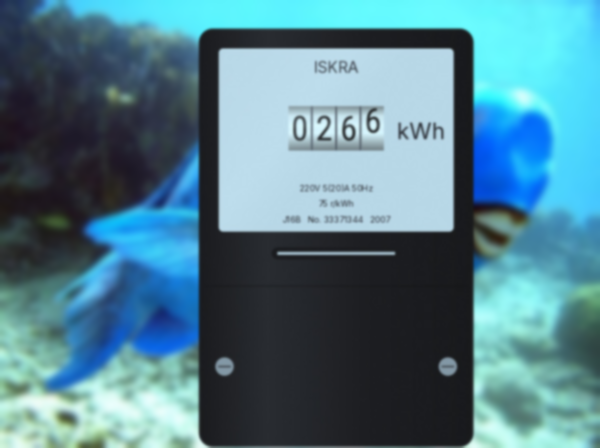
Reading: 266 (kWh)
